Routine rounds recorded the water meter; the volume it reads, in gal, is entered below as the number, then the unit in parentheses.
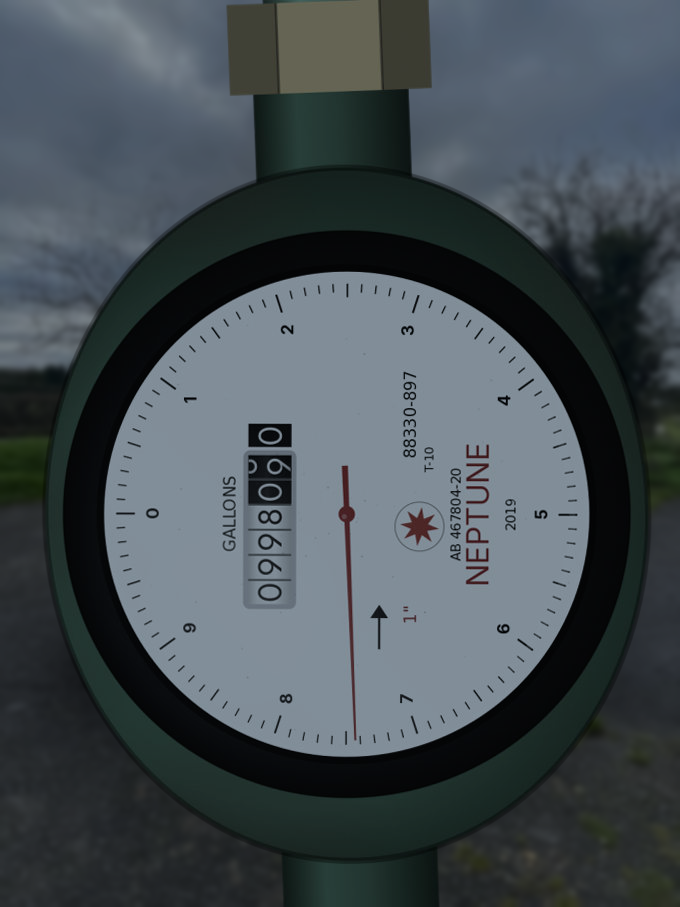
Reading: 998087.4 (gal)
